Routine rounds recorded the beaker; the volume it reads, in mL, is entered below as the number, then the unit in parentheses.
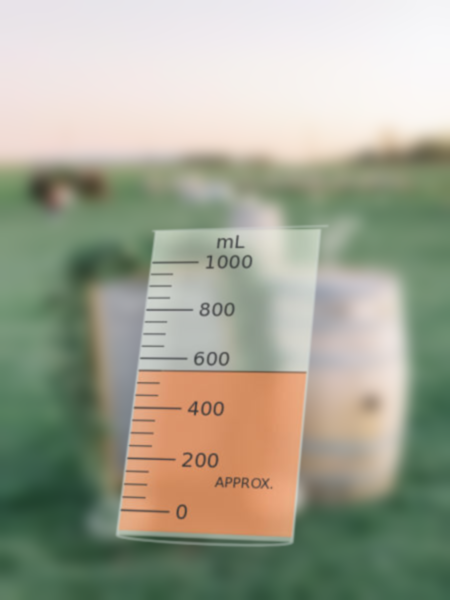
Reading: 550 (mL)
